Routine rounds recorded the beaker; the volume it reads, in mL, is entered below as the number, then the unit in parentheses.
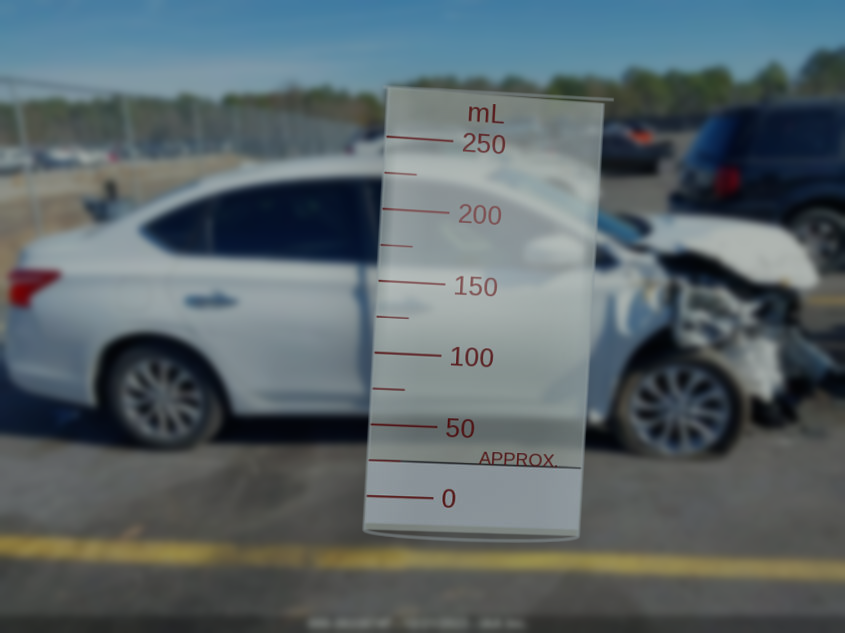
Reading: 25 (mL)
